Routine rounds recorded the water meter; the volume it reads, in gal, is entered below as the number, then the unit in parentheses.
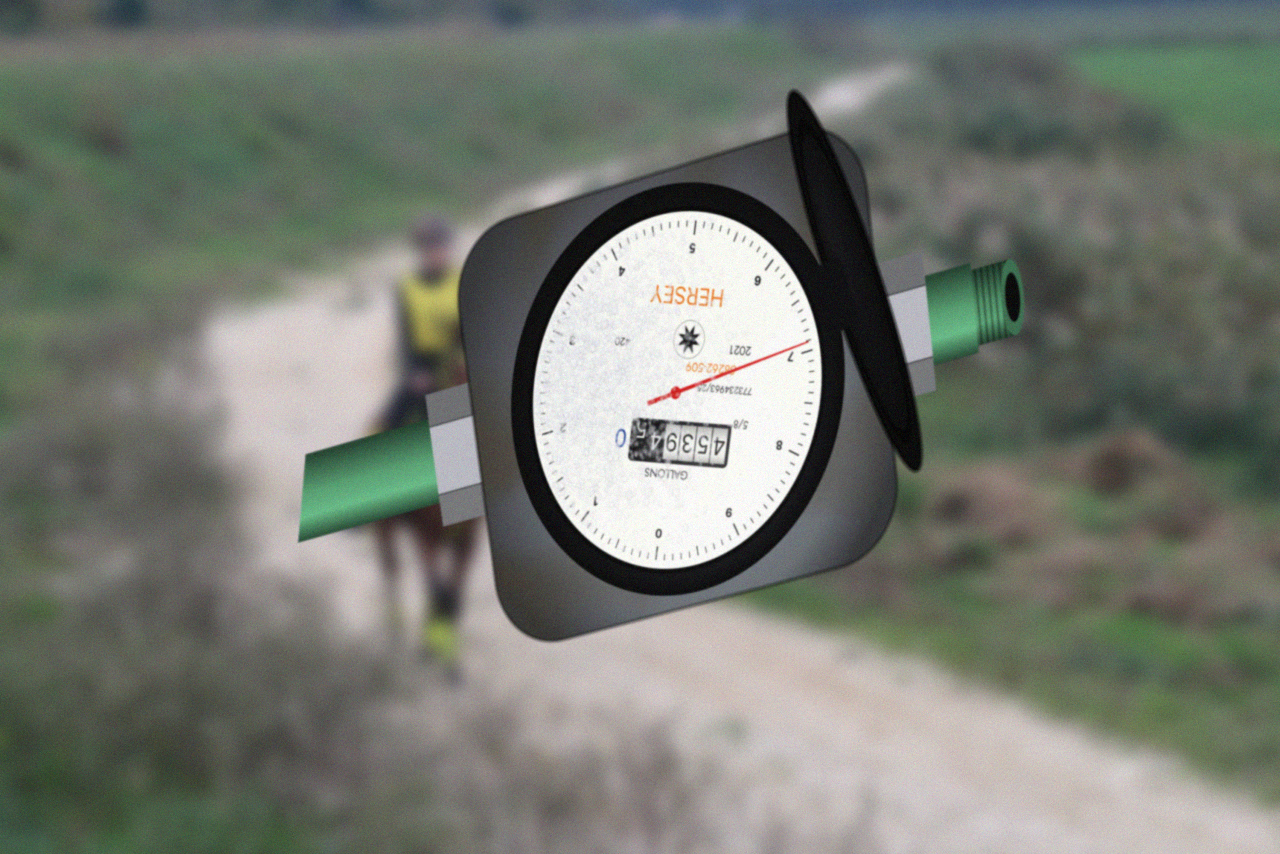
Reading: 4539446.9 (gal)
